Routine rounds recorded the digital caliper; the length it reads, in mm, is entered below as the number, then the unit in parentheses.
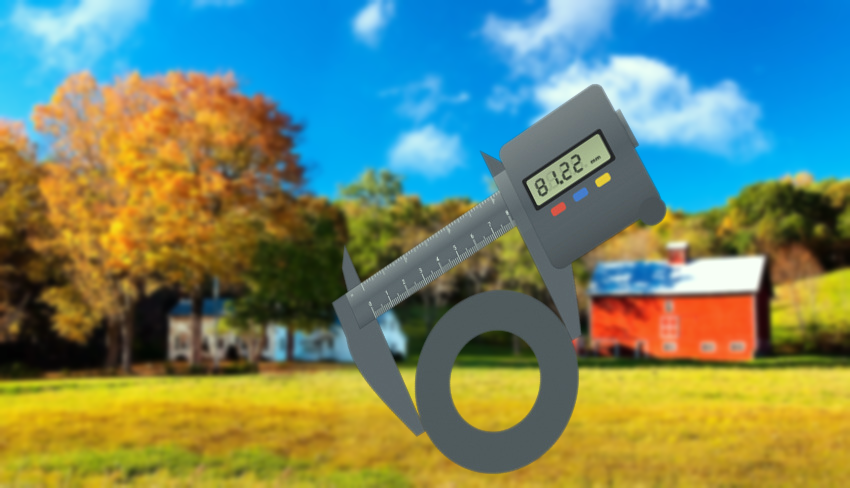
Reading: 81.22 (mm)
